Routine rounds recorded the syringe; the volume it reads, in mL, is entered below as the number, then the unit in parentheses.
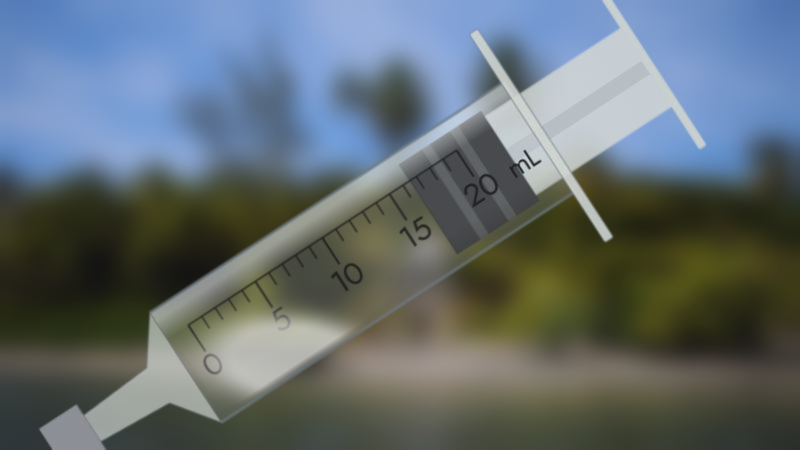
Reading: 16.5 (mL)
